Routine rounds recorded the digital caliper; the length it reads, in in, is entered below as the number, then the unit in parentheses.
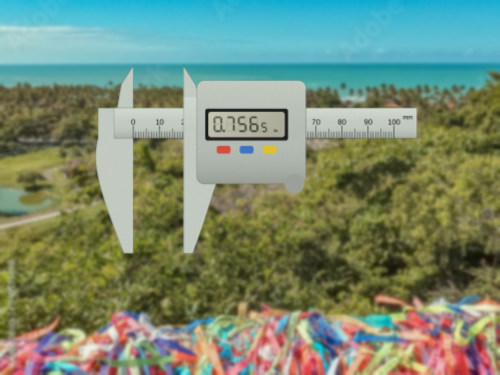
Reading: 0.7565 (in)
